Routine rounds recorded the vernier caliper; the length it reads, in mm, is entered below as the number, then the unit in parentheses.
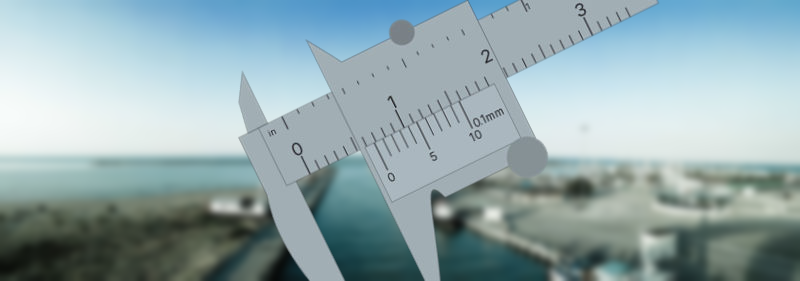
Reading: 6.8 (mm)
